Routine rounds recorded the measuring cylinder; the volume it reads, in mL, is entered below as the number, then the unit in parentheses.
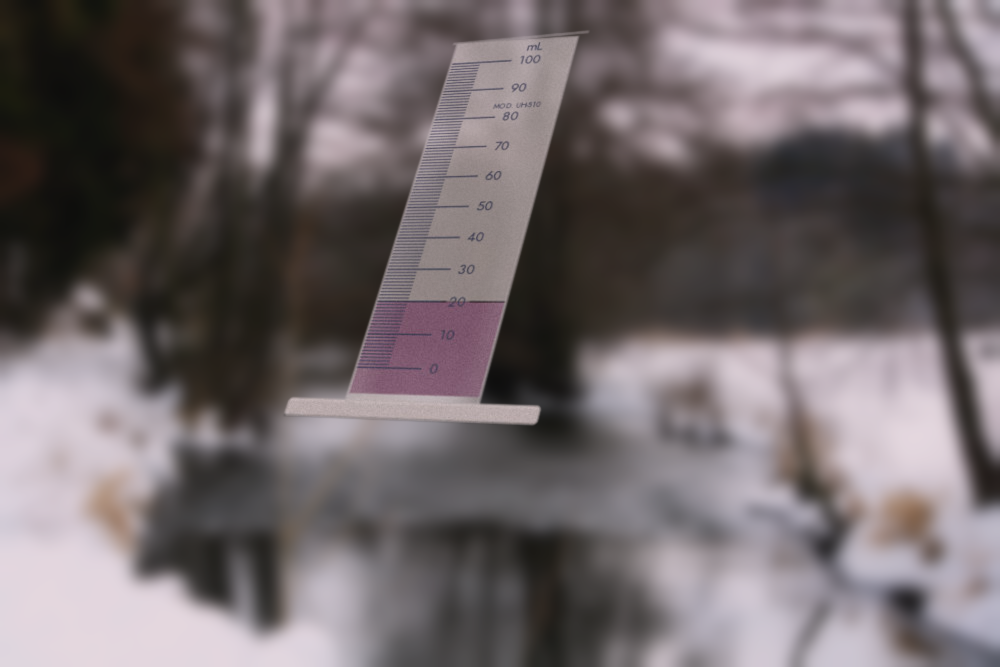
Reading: 20 (mL)
